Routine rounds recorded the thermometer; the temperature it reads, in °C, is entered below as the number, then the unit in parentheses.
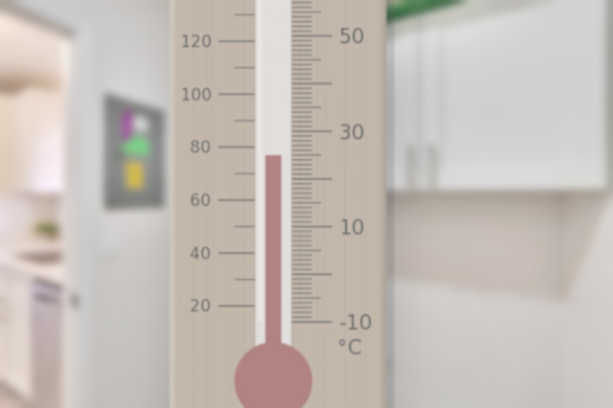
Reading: 25 (°C)
